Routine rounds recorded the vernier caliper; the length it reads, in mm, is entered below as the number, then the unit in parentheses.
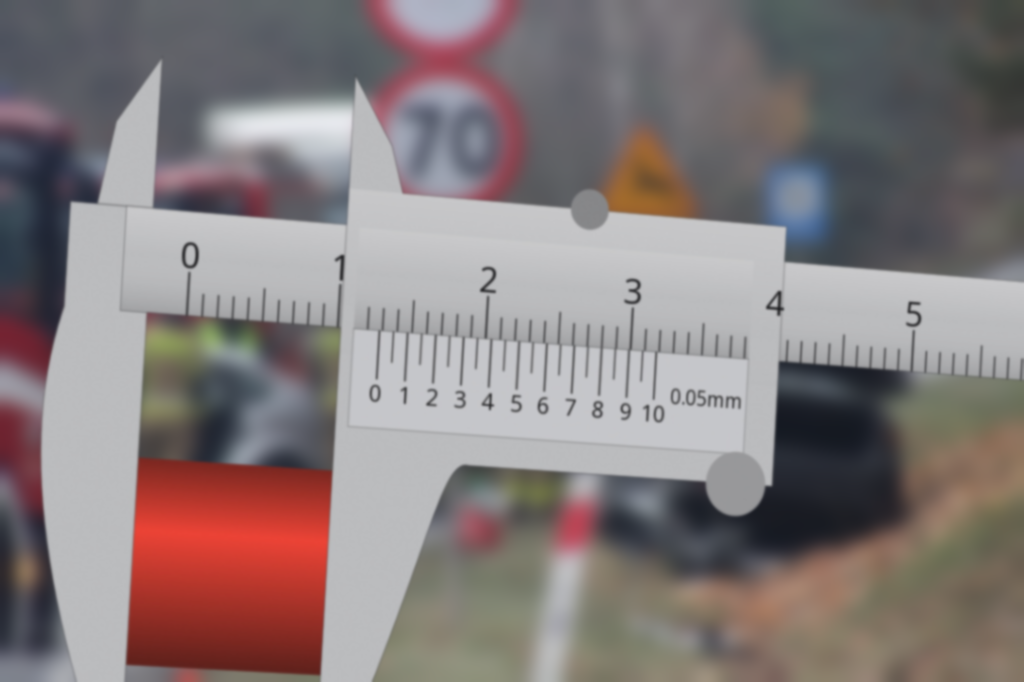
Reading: 12.8 (mm)
